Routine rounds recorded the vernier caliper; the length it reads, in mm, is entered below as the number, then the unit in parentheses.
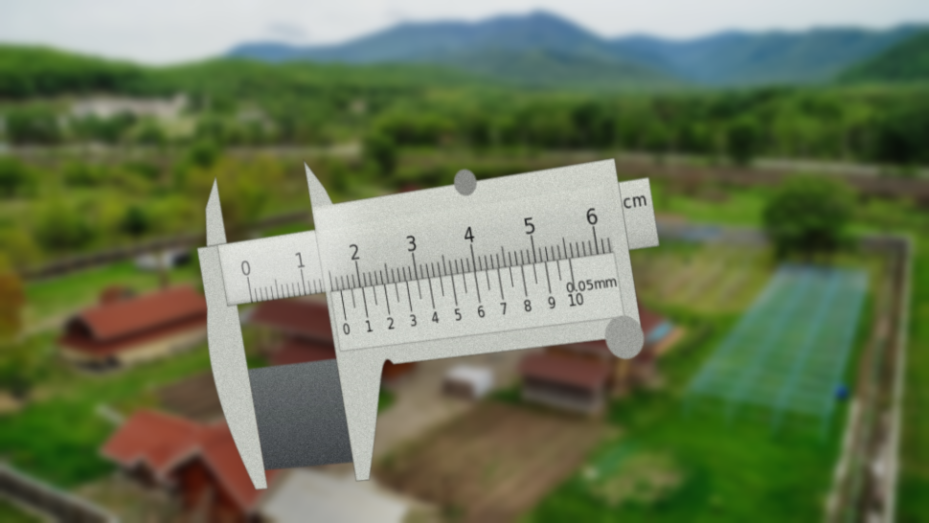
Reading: 16.5 (mm)
